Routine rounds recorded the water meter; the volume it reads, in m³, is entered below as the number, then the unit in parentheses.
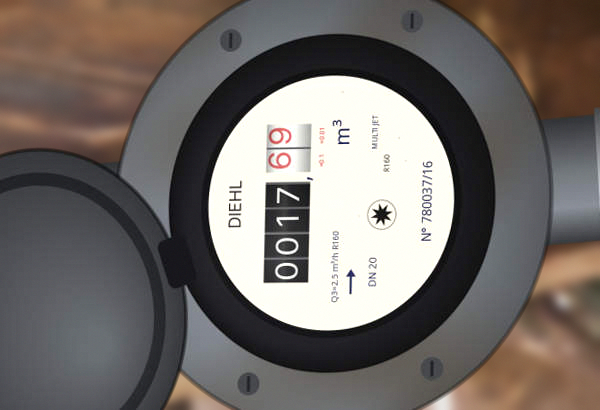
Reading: 17.69 (m³)
